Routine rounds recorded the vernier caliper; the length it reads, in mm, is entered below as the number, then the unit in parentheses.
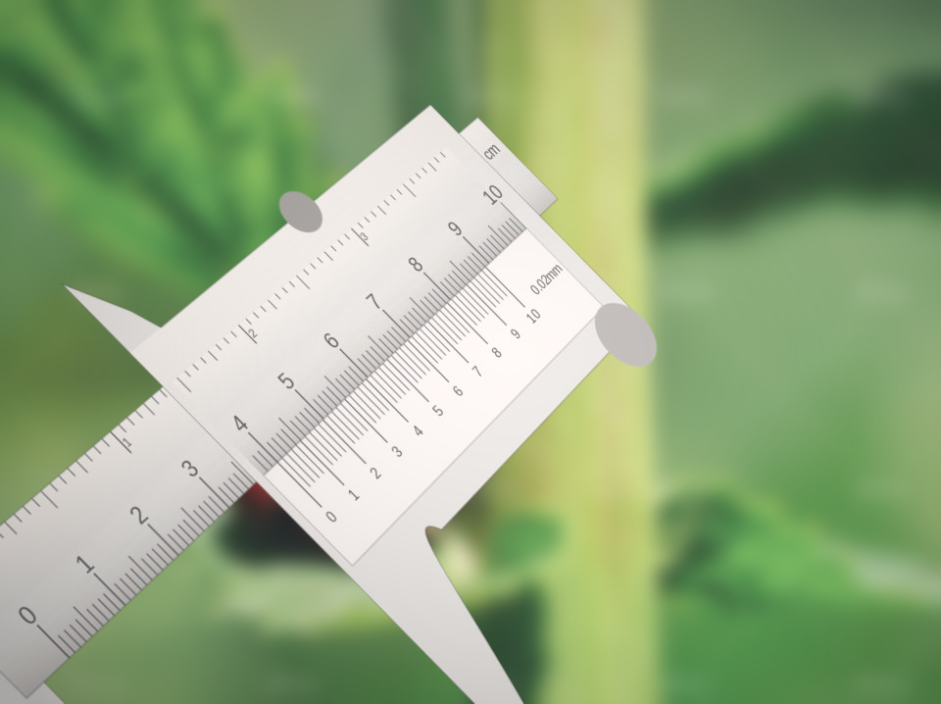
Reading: 40.0 (mm)
